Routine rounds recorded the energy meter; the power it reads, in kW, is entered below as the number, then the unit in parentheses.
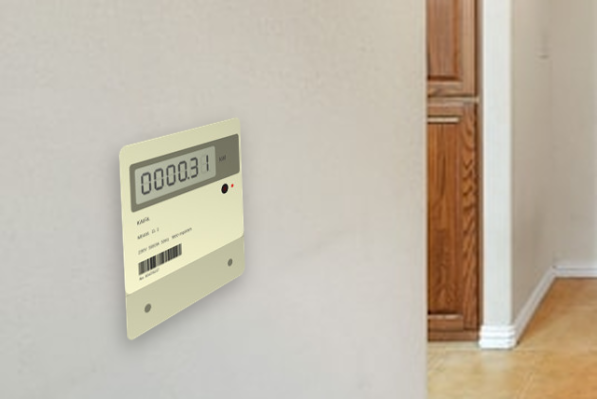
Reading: 0.31 (kW)
